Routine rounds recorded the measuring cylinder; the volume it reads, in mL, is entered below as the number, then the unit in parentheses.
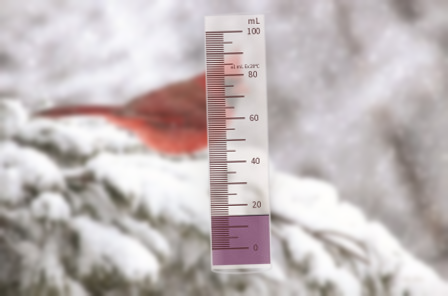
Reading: 15 (mL)
